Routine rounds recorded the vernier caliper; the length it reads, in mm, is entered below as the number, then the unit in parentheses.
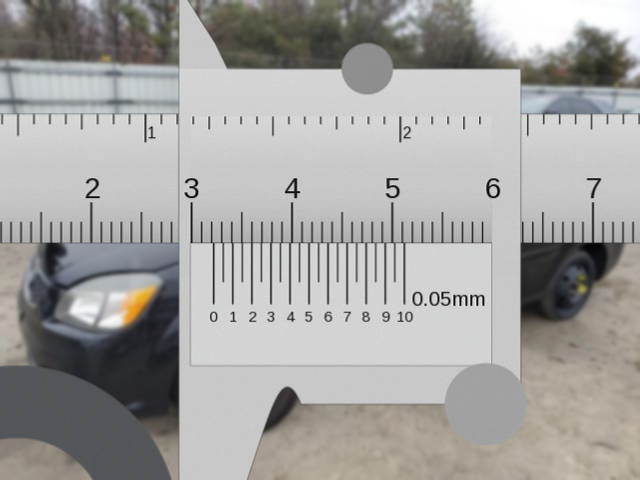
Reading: 32.2 (mm)
